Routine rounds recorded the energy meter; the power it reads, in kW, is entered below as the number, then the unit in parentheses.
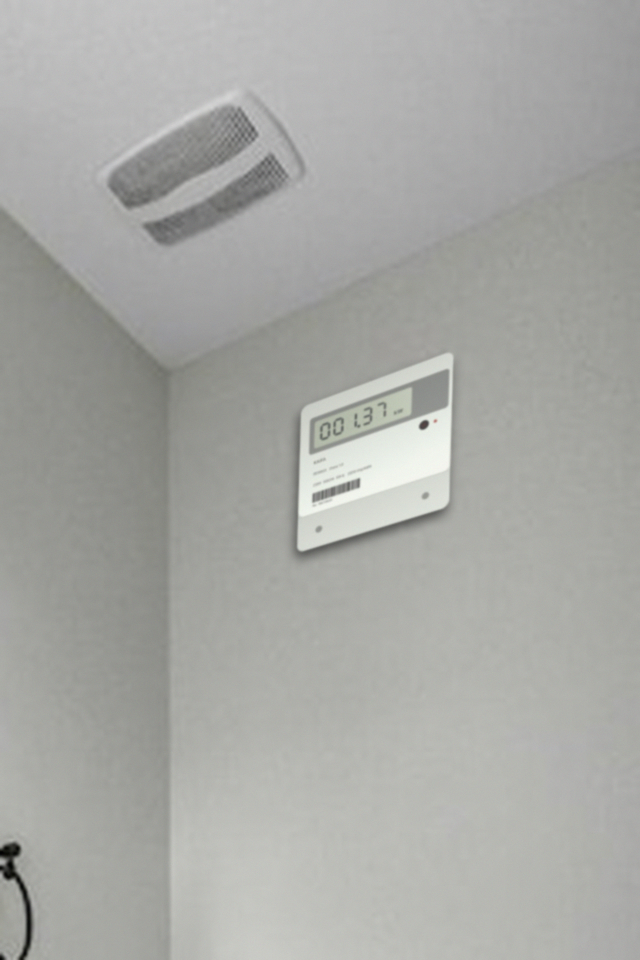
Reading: 1.37 (kW)
